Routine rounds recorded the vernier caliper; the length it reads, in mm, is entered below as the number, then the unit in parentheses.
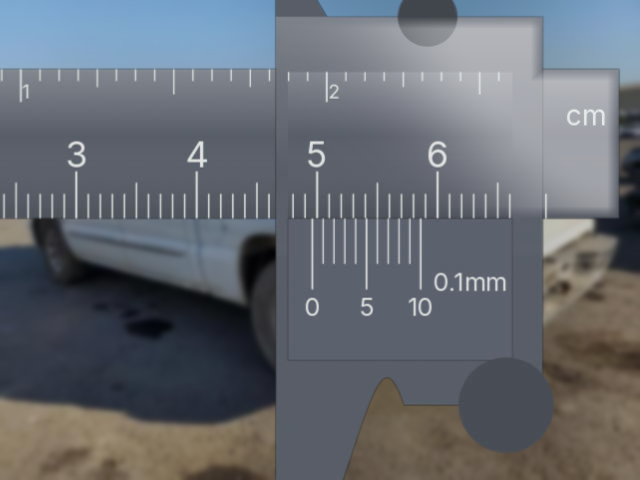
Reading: 49.6 (mm)
